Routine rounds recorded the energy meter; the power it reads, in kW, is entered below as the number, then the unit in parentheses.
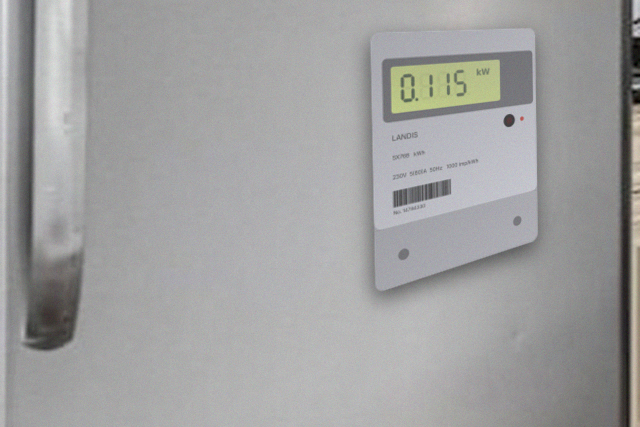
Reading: 0.115 (kW)
